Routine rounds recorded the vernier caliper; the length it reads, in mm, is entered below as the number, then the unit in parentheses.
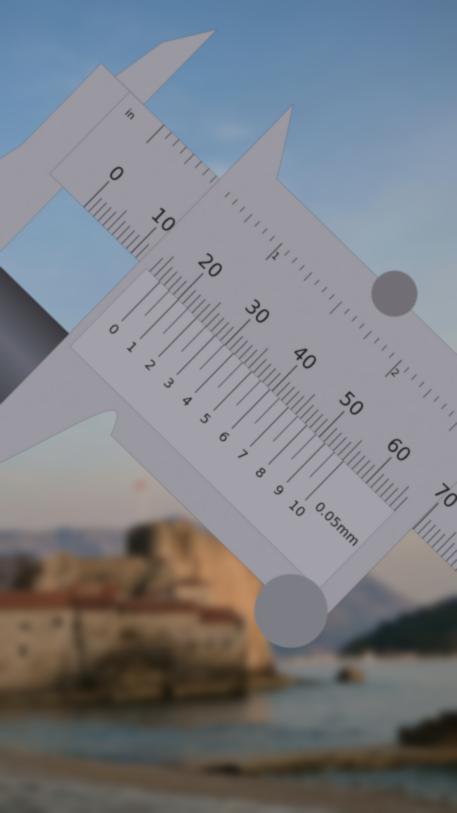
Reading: 16.2 (mm)
